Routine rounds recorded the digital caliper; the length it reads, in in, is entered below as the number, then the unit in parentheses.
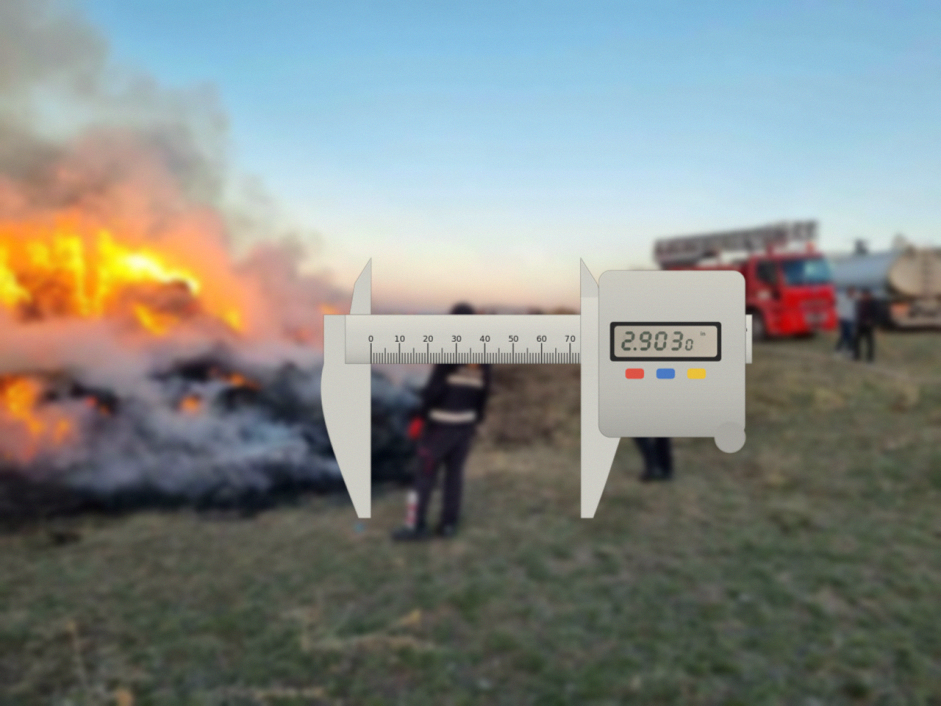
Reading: 2.9030 (in)
